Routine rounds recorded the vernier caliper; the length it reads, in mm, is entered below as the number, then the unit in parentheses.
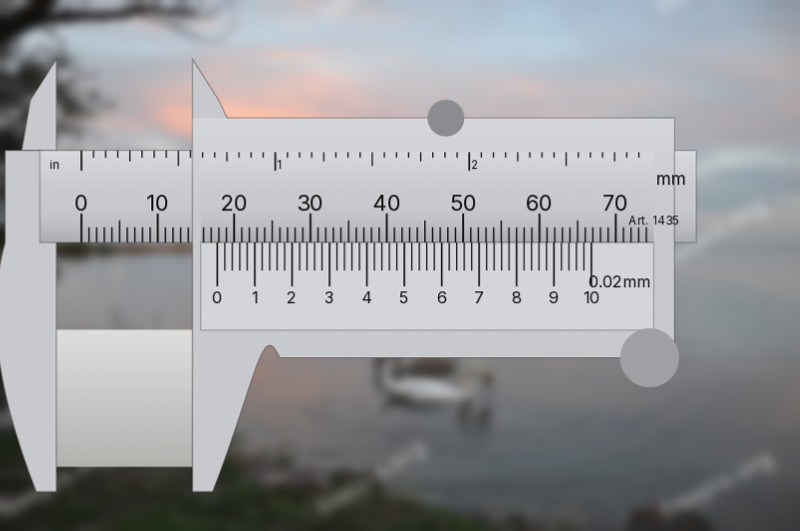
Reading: 17.8 (mm)
